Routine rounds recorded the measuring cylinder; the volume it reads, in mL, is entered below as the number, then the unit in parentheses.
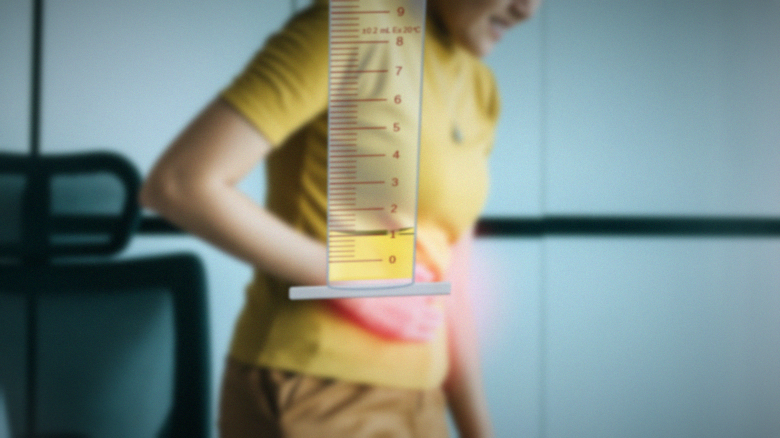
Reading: 1 (mL)
